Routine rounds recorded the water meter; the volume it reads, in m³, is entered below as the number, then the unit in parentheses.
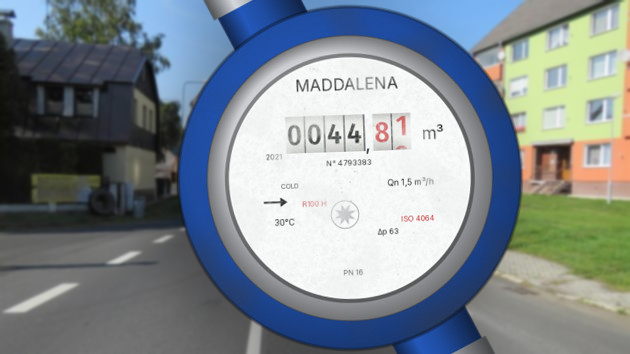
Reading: 44.81 (m³)
